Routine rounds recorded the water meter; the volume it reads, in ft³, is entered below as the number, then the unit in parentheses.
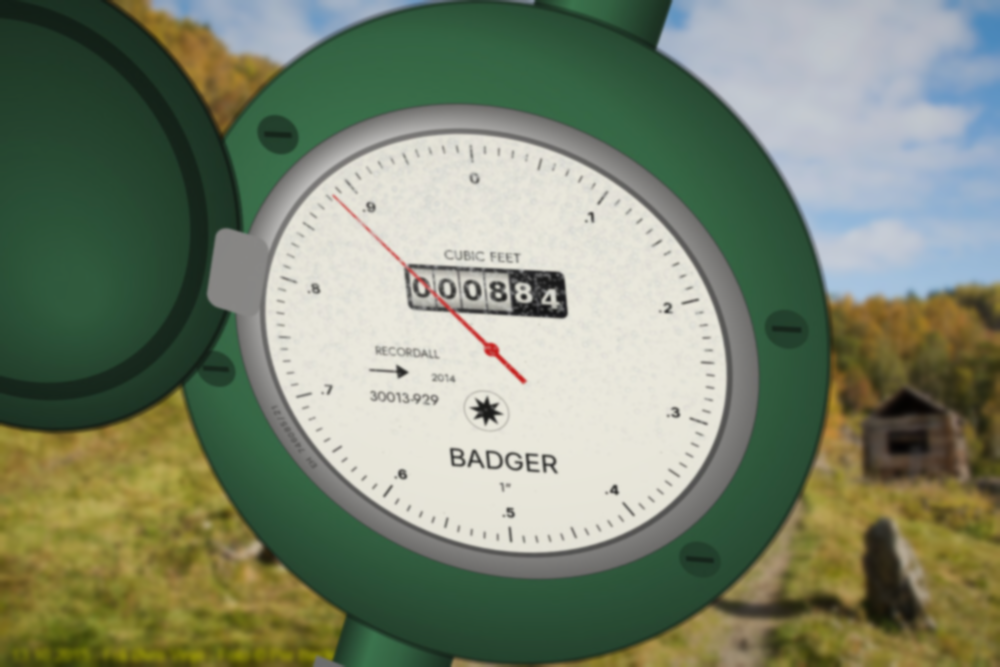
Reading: 883.88 (ft³)
